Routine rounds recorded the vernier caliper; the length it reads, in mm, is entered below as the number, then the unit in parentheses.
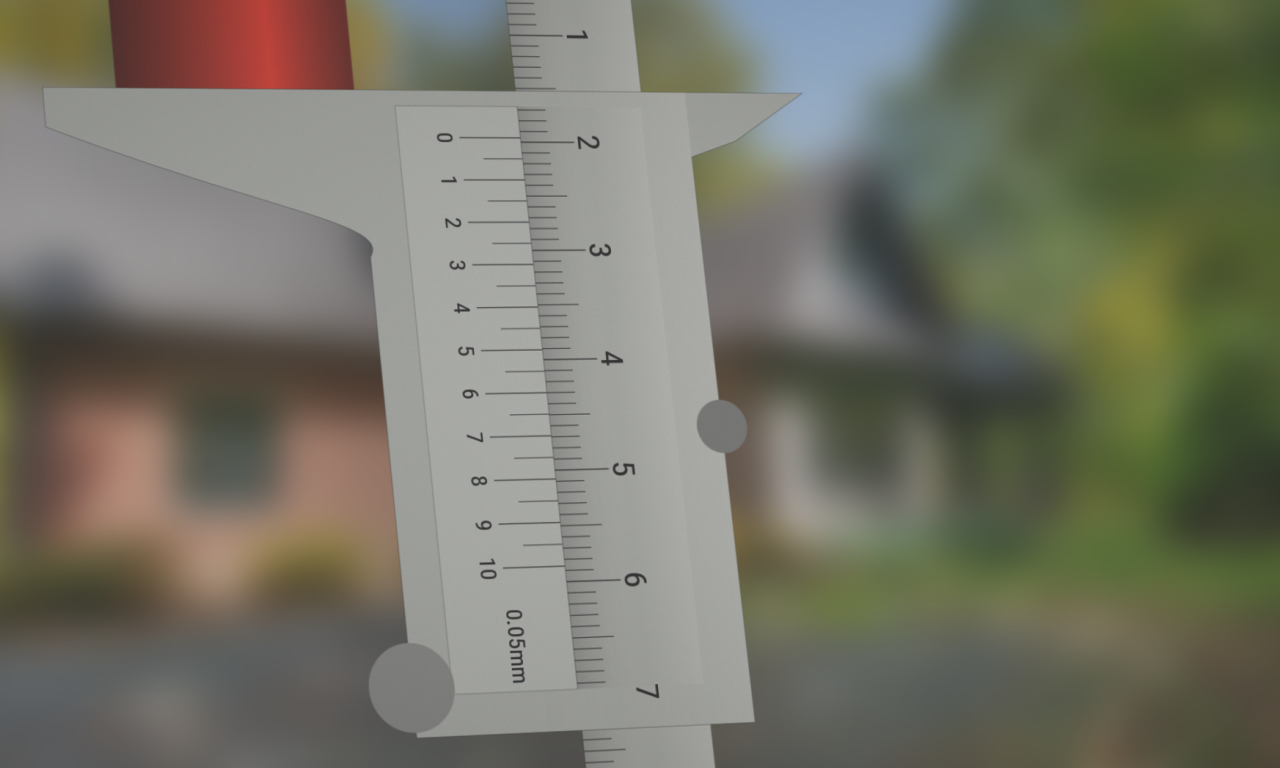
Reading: 19.6 (mm)
